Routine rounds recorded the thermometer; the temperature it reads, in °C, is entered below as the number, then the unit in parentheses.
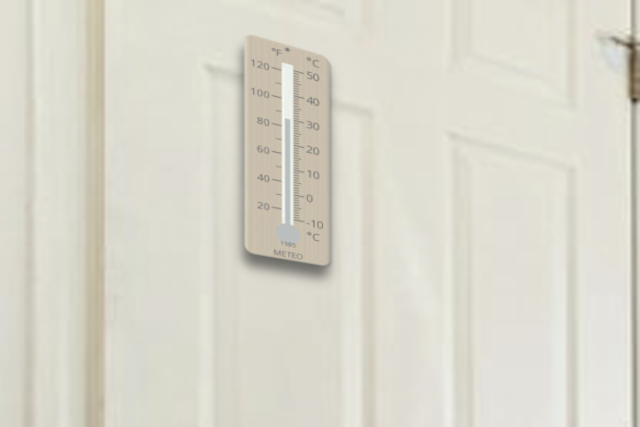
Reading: 30 (°C)
